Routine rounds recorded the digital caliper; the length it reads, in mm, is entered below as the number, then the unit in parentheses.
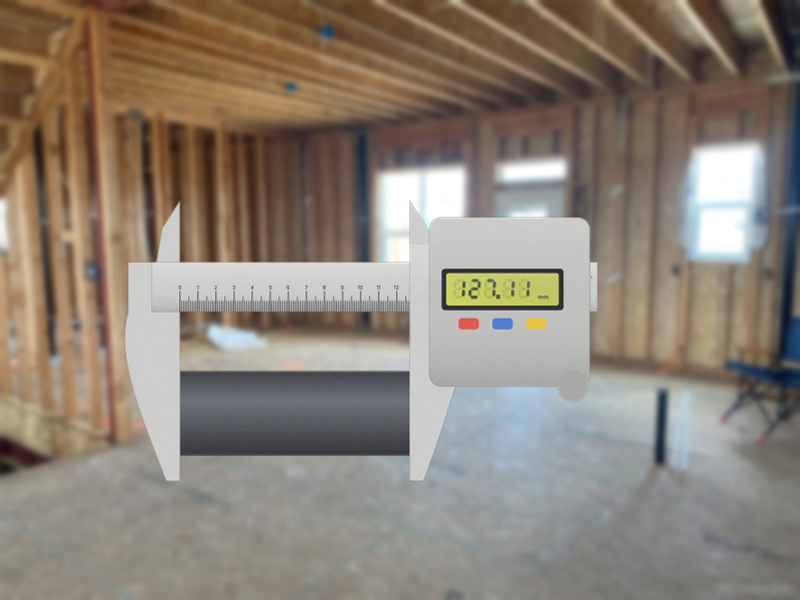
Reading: 127.11 (mm)
